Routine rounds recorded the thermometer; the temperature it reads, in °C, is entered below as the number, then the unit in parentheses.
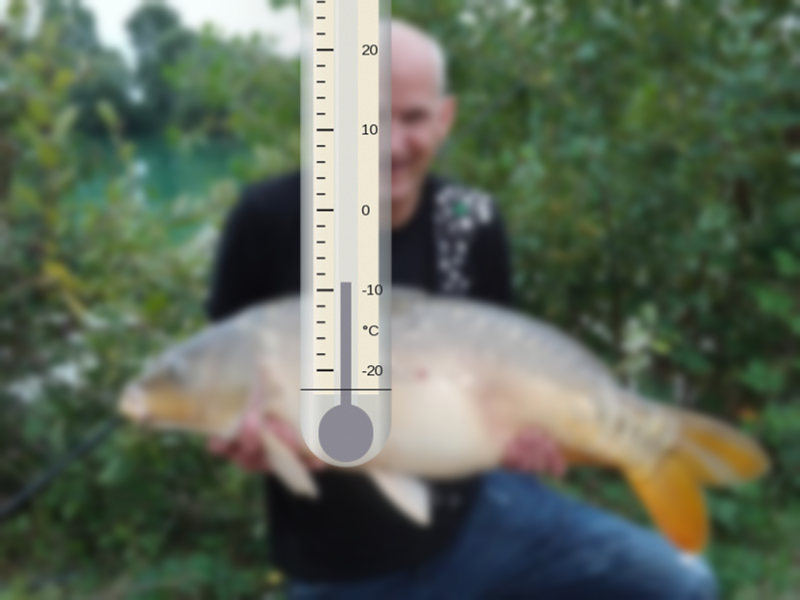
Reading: -9 (°C)
